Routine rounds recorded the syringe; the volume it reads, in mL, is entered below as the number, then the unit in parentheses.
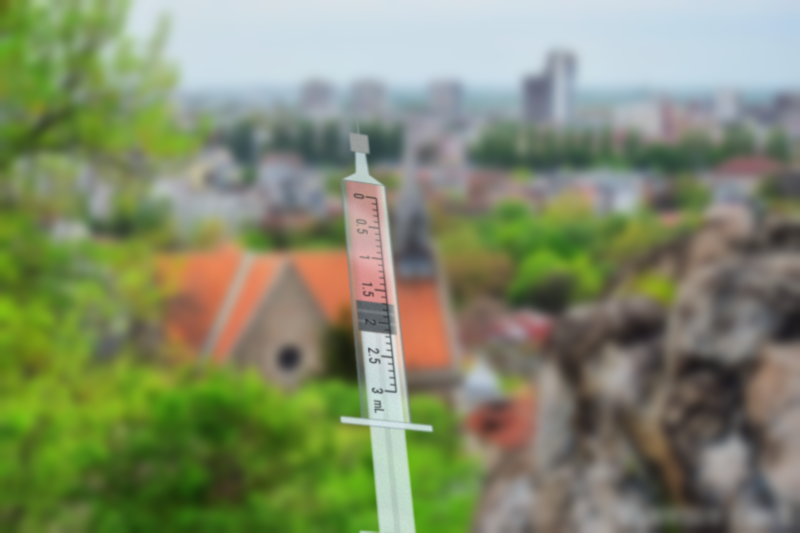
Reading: 1.7 (mL)
